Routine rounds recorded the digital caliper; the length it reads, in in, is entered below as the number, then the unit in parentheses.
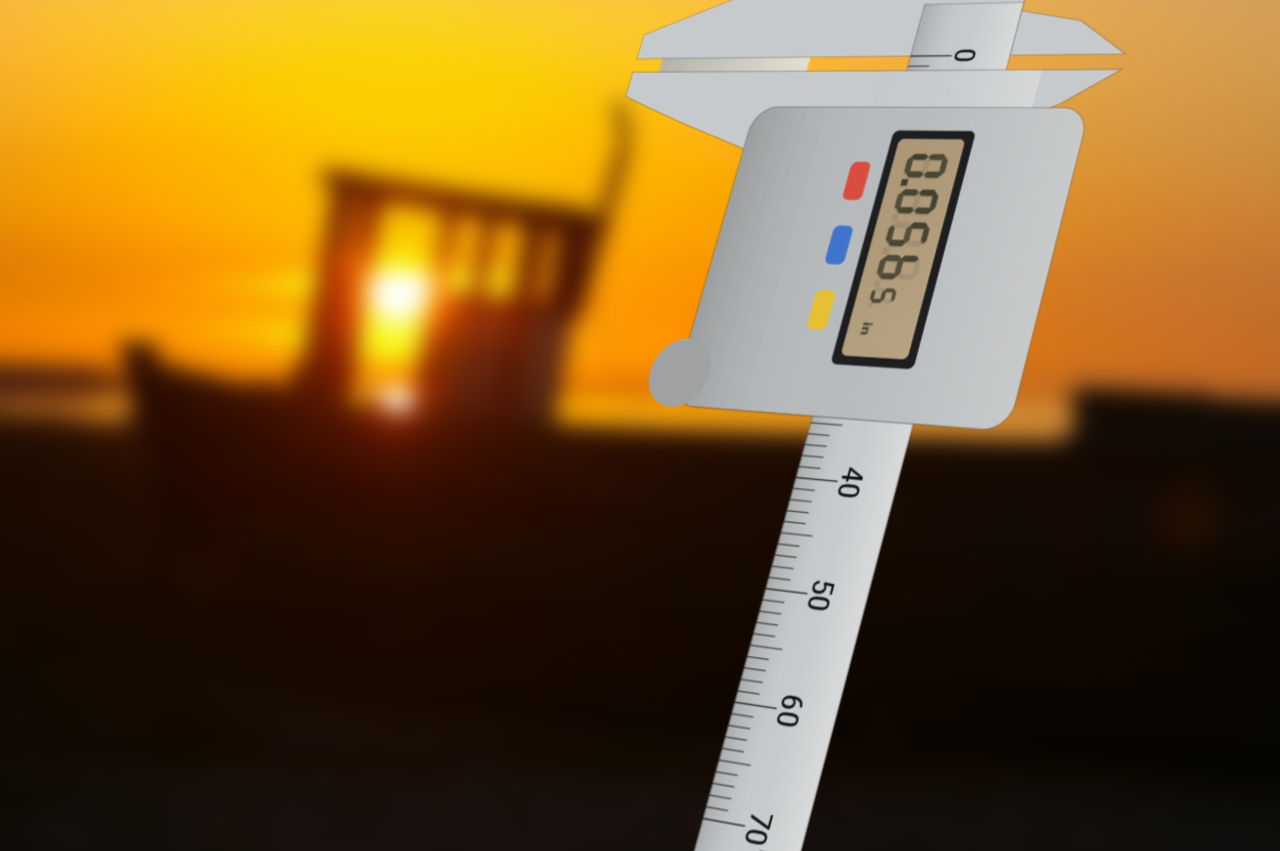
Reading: 0.0565 (in)
